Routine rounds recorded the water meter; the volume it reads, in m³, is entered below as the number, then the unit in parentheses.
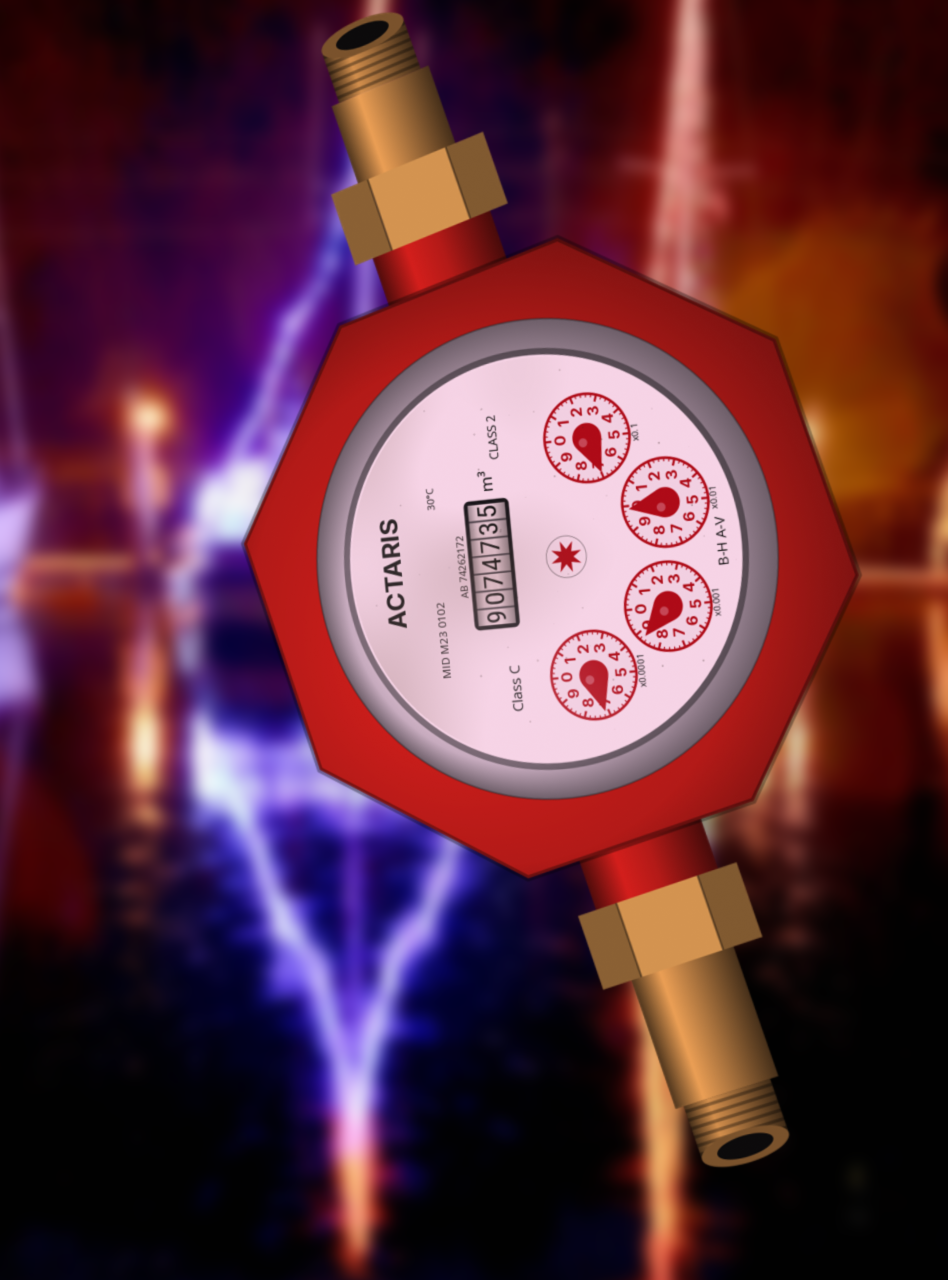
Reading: 9074735.6987 (m³)
